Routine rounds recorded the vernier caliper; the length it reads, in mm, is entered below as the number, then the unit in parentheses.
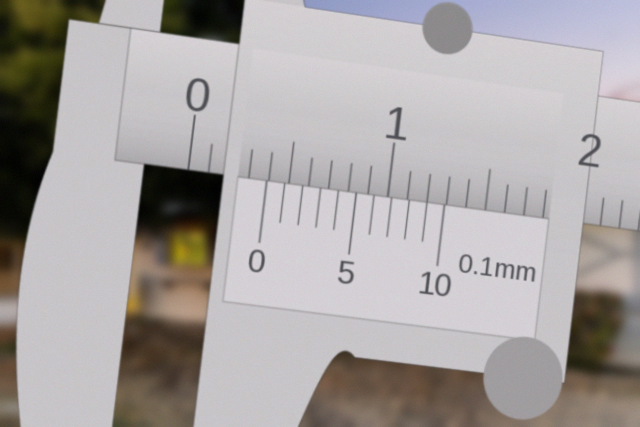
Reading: 3.9 (mm)
